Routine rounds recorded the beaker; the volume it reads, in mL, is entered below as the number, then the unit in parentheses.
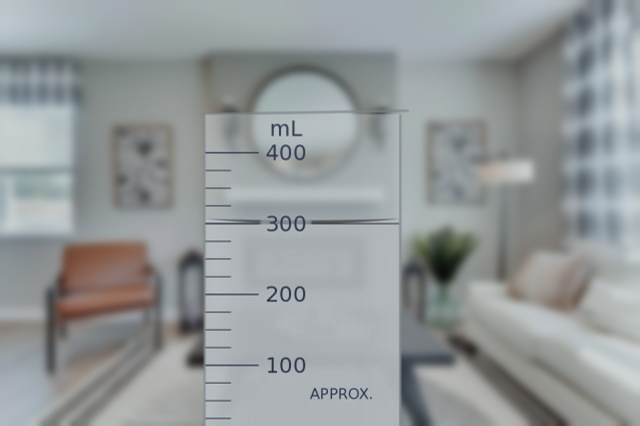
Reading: 300 (mL)
